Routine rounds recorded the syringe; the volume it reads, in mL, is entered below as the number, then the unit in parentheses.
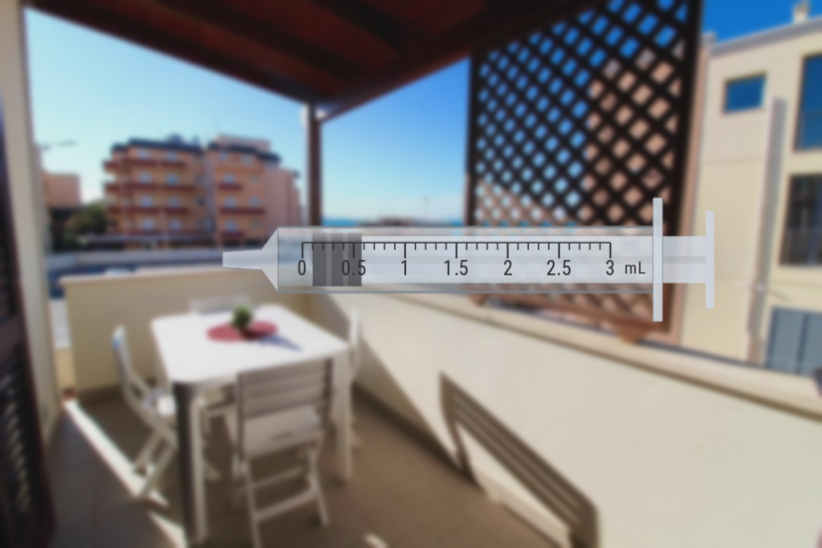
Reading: 0.1 (mL)
